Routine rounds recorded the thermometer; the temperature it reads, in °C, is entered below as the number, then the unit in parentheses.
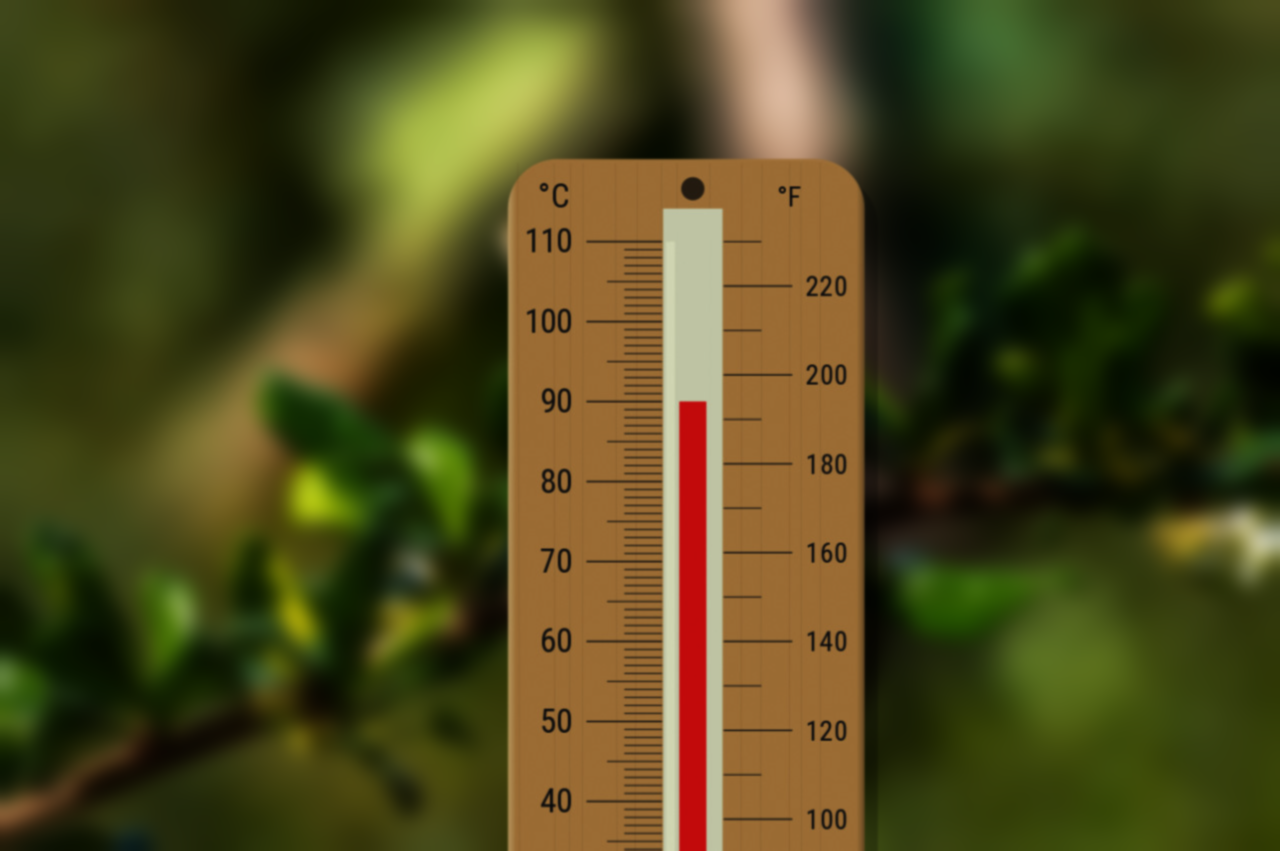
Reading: 90 (°C)
